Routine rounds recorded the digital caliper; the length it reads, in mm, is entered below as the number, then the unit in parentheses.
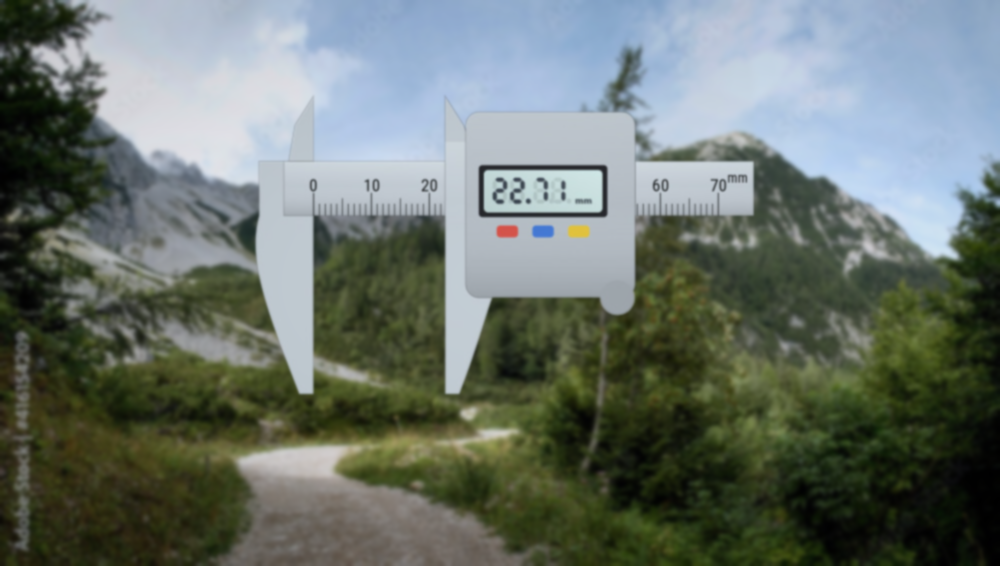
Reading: 22.71 (mm)
